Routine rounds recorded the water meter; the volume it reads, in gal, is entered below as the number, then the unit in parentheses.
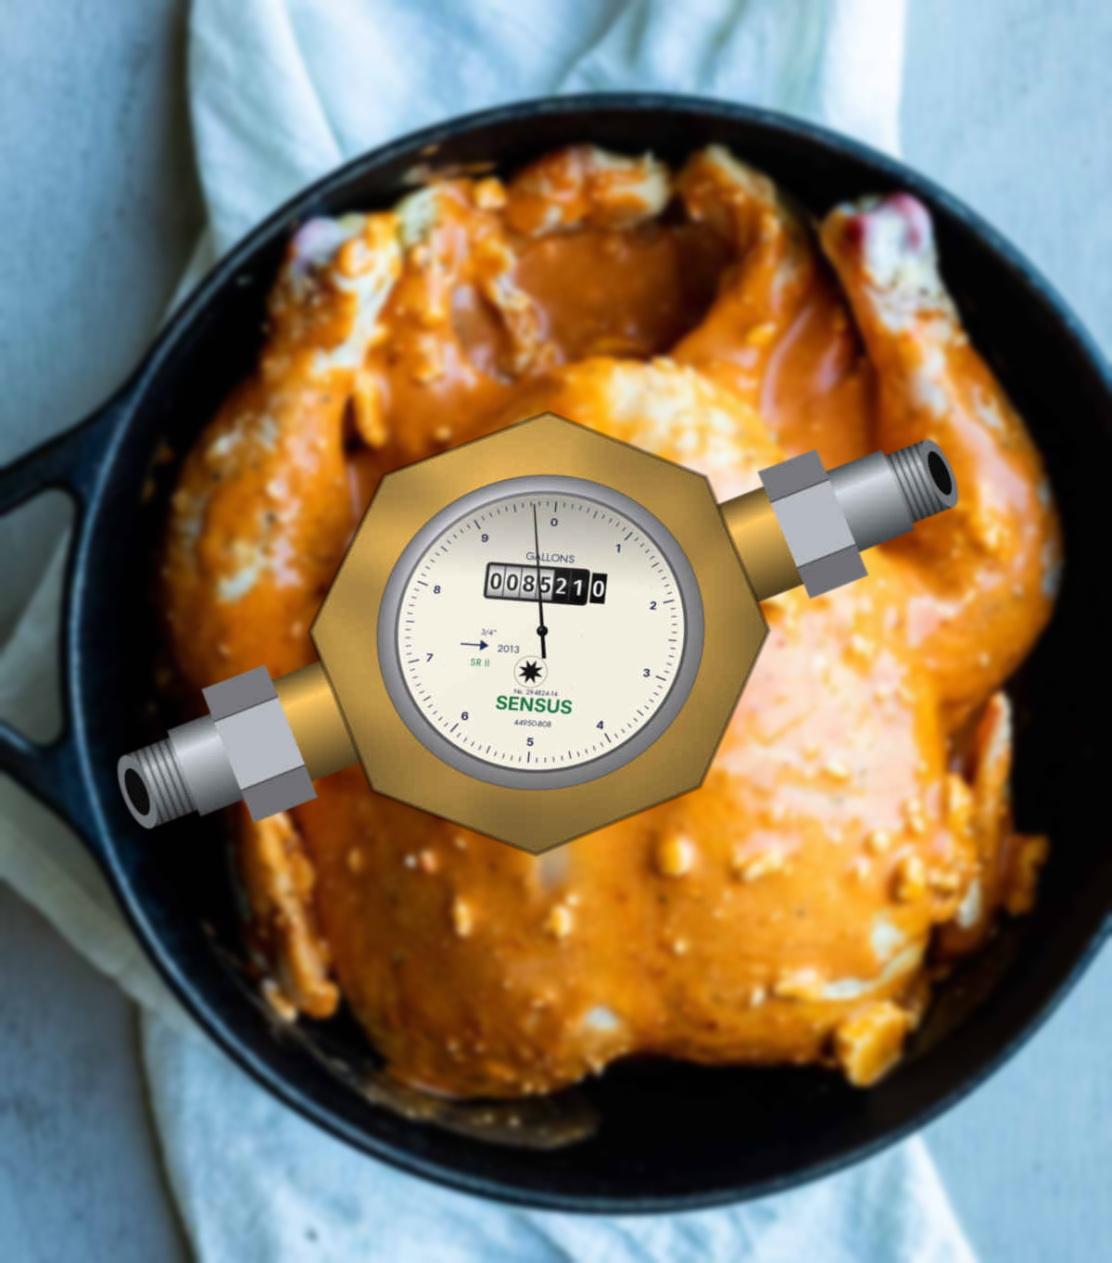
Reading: 85209.7 (gal)
